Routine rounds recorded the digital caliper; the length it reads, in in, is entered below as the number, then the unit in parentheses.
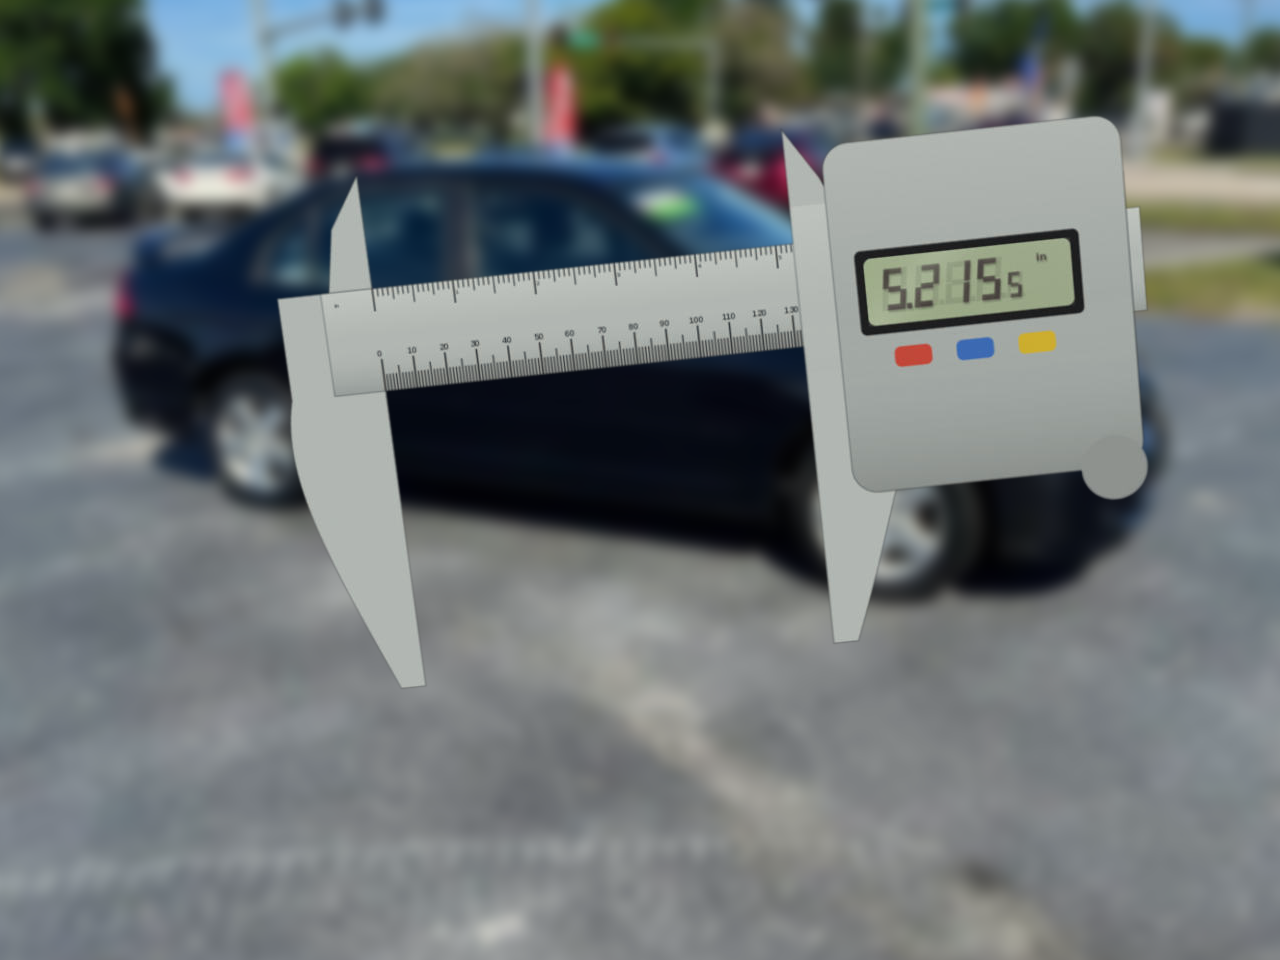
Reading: 5.2155 (in)
